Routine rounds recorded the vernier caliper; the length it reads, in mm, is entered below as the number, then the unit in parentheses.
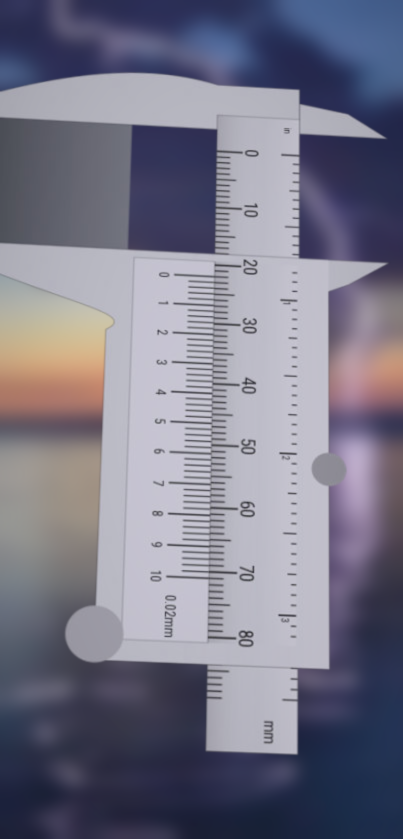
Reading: 22.0 (mm)
